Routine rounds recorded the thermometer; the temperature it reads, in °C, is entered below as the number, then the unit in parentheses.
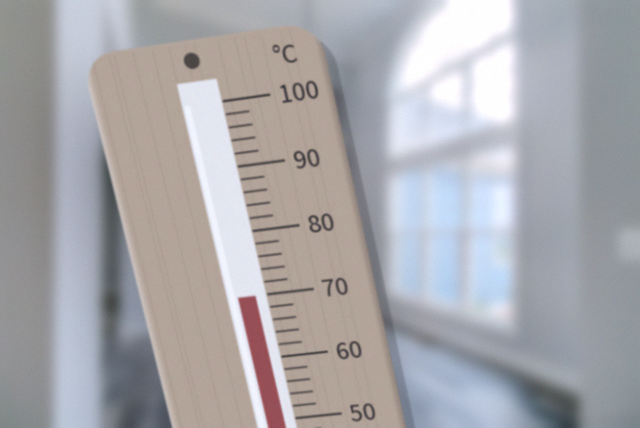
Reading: 70 (°C)
